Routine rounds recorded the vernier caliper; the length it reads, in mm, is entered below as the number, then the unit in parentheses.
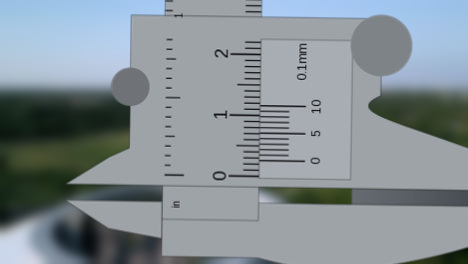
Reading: 2.6 (mm)
